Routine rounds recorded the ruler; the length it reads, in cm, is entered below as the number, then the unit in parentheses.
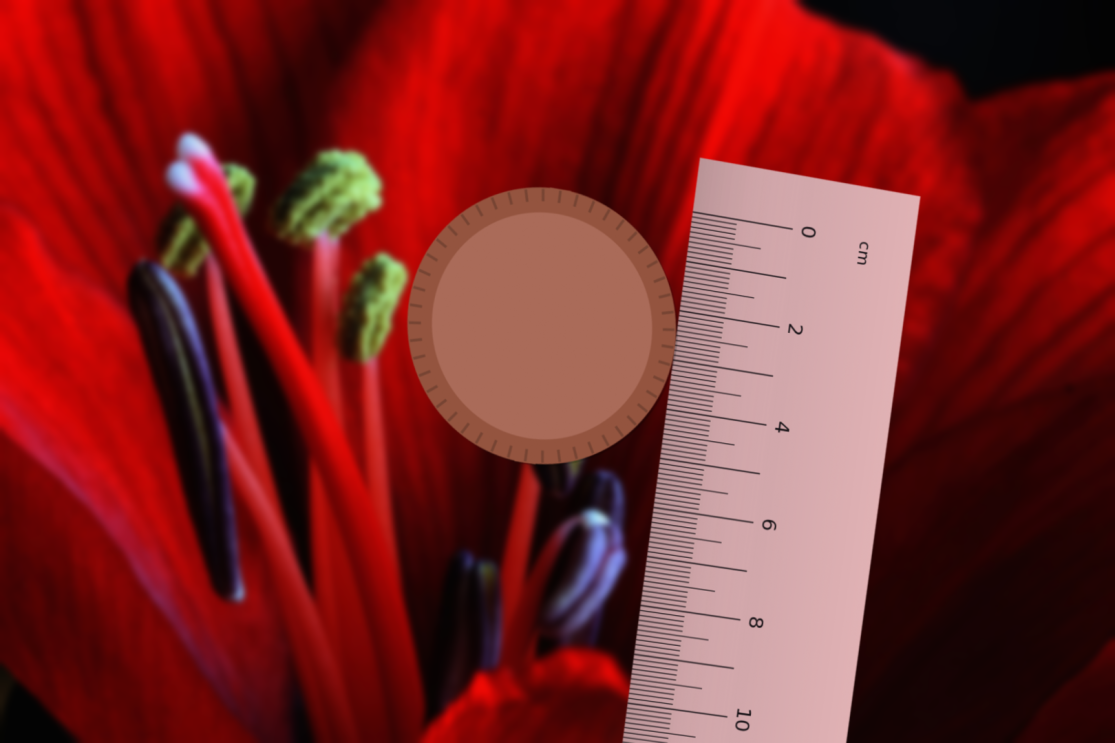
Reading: 5.5 (cm)
